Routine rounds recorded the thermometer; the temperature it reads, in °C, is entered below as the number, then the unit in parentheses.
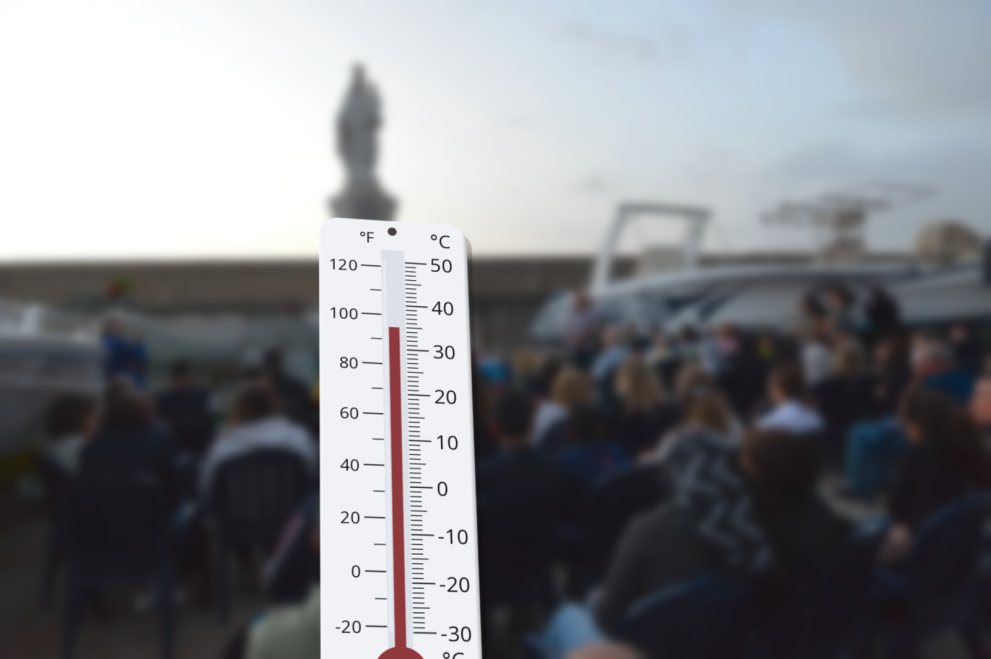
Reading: 35 (°C)
